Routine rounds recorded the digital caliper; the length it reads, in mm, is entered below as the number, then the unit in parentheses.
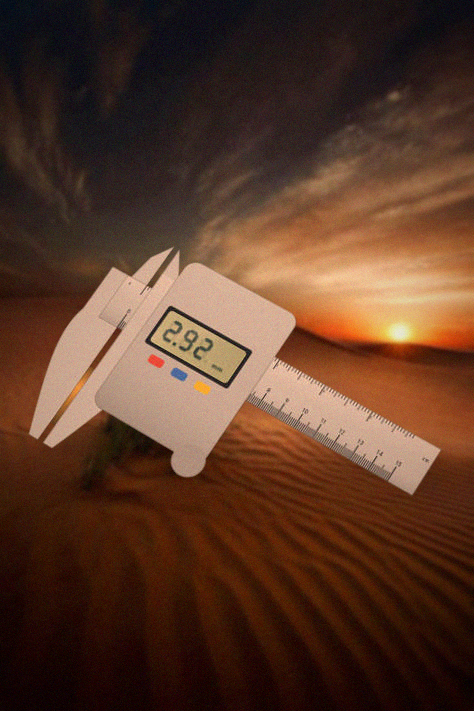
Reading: 2.92 (mm)
